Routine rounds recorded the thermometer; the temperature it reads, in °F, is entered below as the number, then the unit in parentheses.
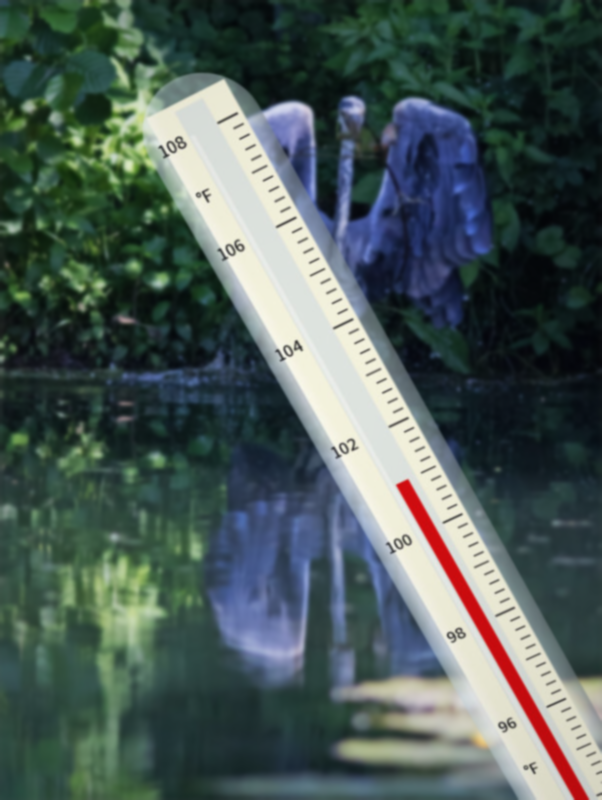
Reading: 101 (°F)
